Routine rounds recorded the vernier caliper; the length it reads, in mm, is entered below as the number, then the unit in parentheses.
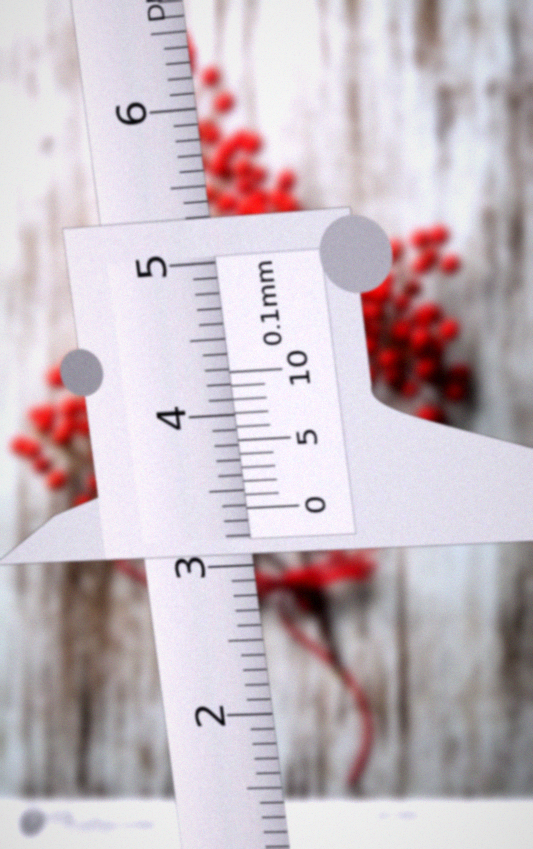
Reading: 33.8 (mm)
